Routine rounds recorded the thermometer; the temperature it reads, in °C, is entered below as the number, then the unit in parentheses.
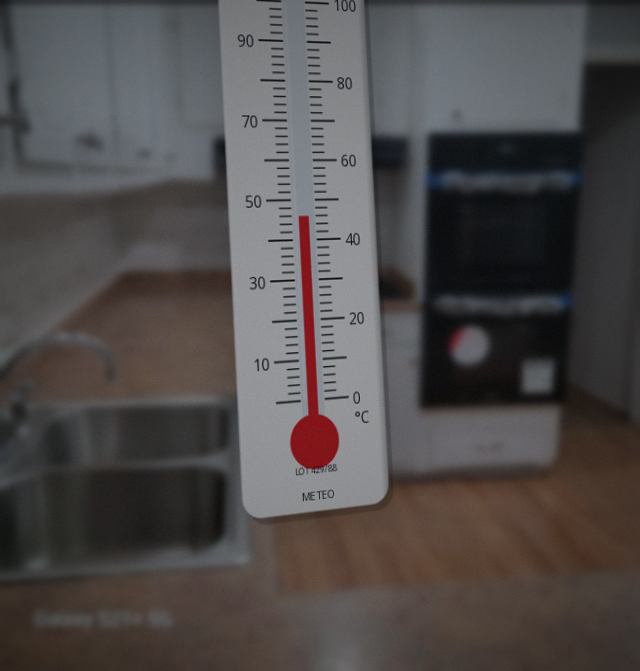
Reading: 46 (°C)
